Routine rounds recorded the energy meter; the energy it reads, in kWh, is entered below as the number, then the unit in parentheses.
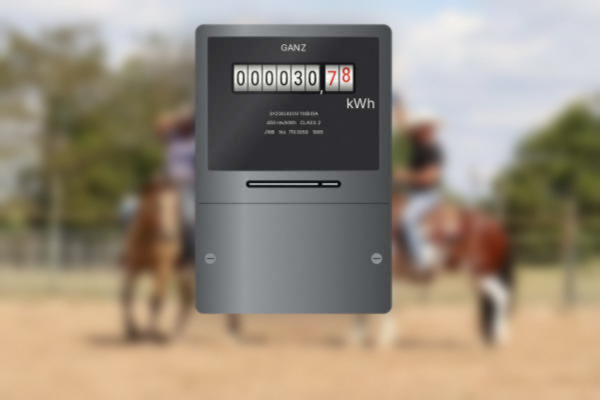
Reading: 30.78 (kWh)
